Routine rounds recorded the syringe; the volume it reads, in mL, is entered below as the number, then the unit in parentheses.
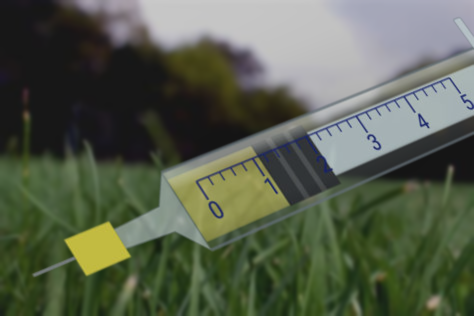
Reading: 1.1 (mL)
